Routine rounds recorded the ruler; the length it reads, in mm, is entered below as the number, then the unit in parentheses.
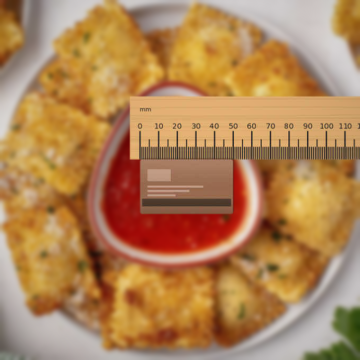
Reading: 50 (mm)
